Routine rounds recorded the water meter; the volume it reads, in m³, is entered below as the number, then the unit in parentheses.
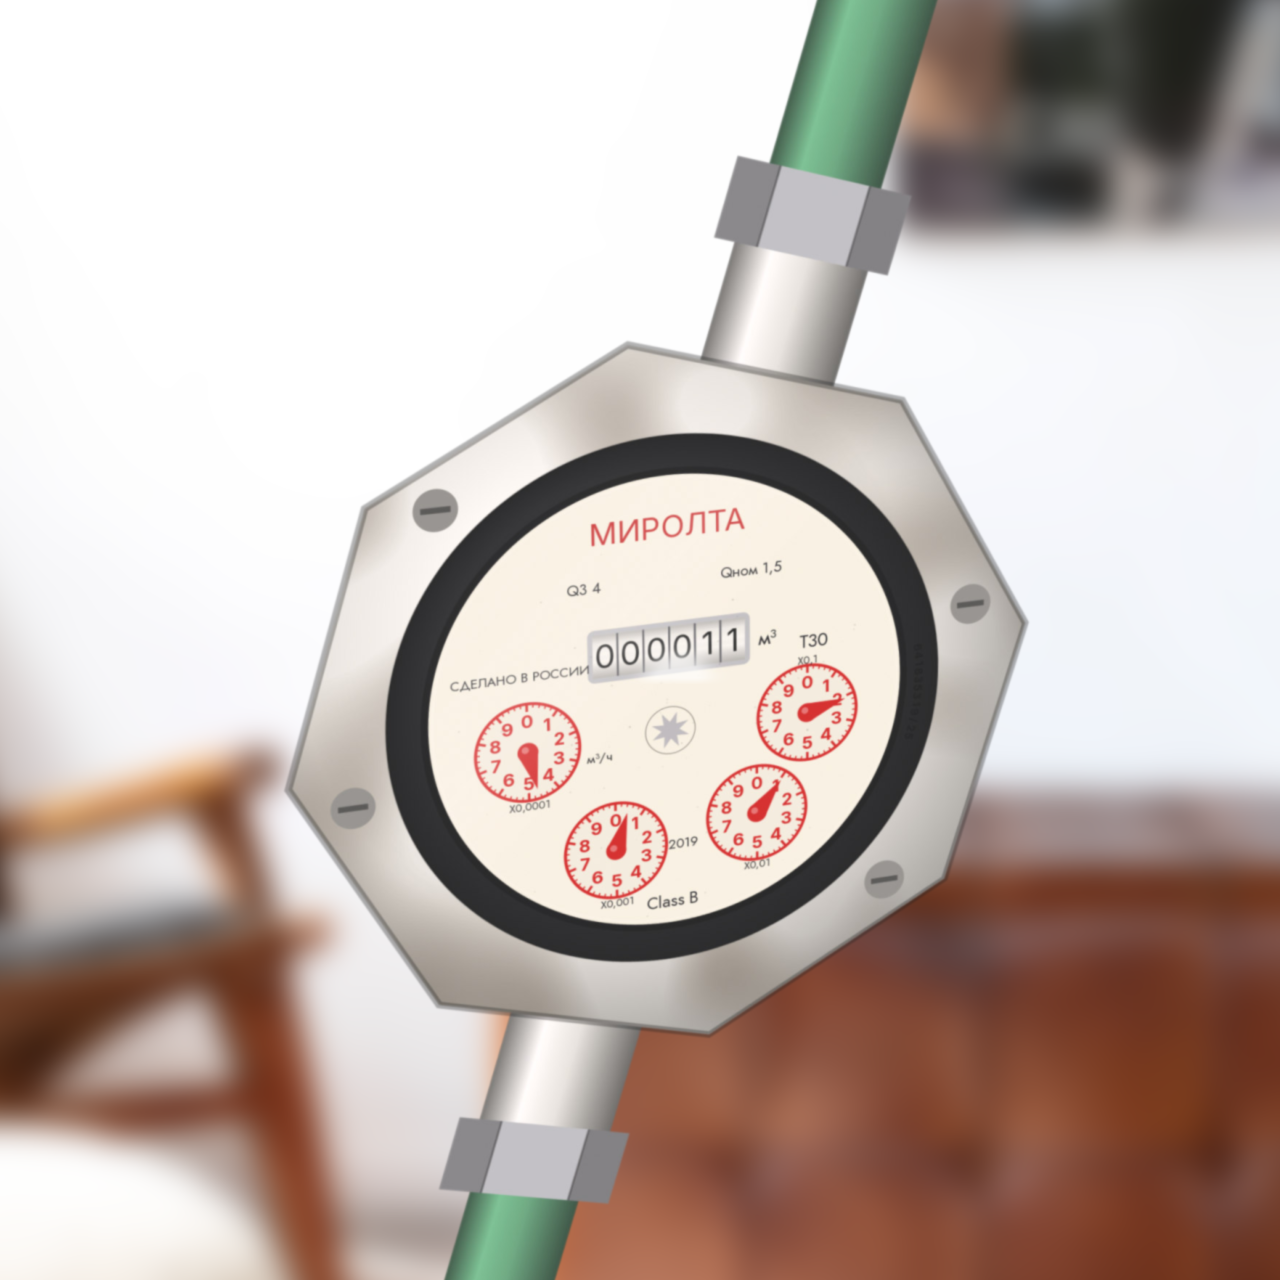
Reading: 11.2104 (m³)
